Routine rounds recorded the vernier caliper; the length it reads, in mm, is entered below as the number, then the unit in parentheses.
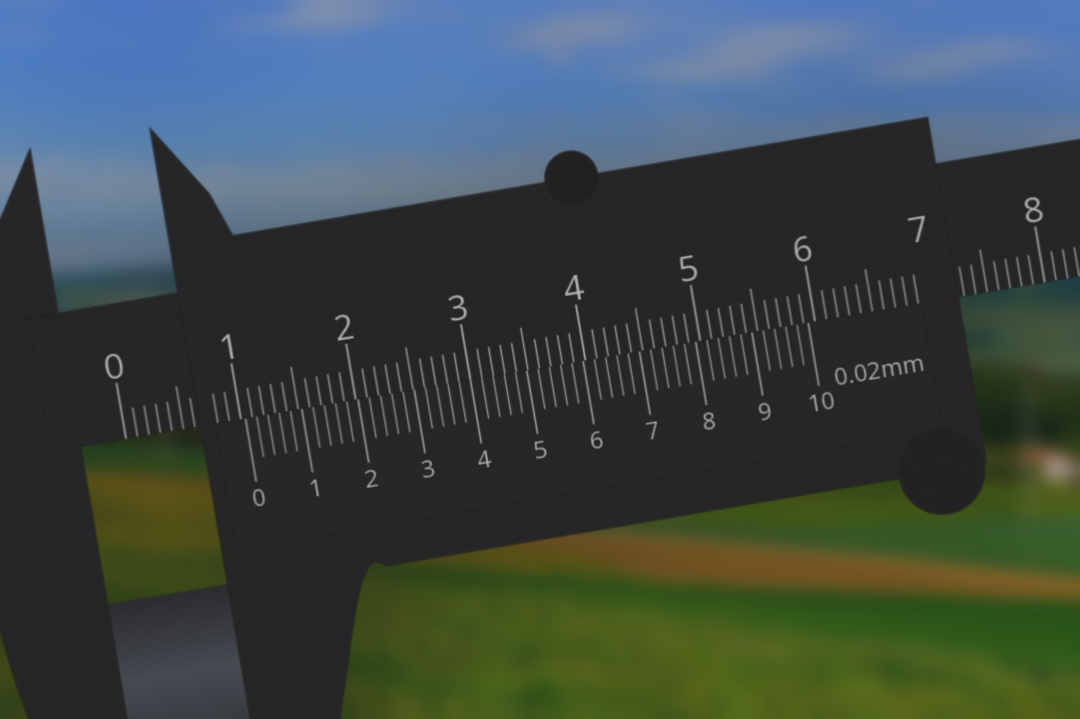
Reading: 10.4 (mm)
